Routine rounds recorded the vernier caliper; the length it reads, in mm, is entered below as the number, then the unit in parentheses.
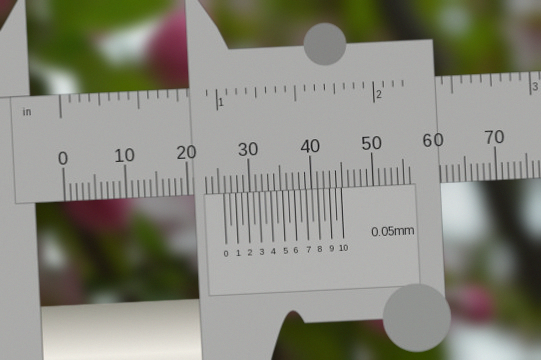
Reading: 25.8 (mm)
